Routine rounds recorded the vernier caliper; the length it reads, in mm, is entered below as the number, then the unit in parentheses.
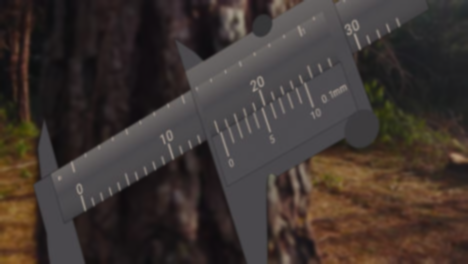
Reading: 15.2 (mm)
